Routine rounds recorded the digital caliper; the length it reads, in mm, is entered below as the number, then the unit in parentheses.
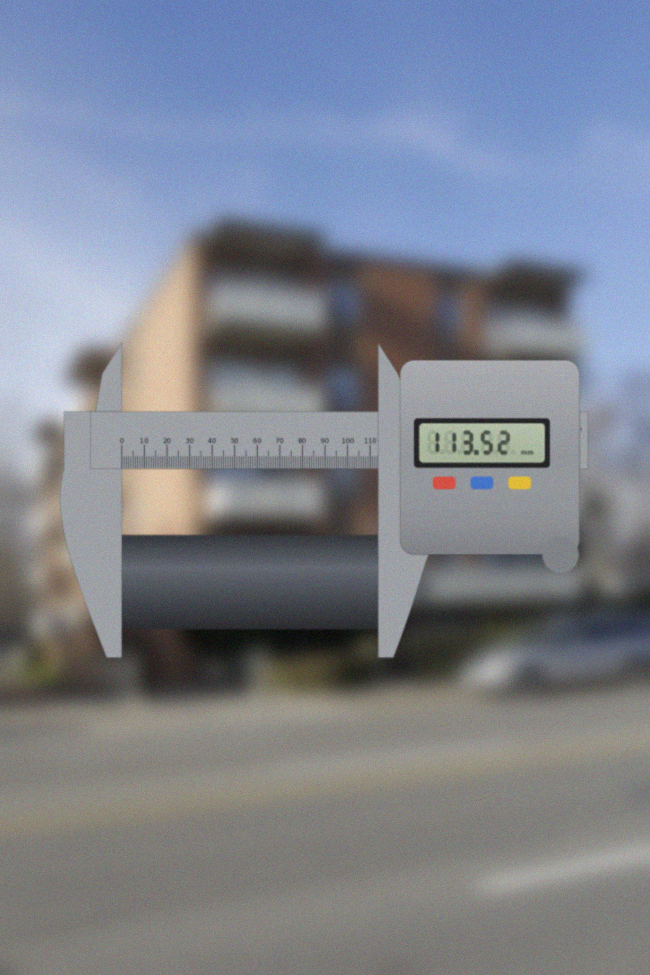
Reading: 113.52 (mm)
